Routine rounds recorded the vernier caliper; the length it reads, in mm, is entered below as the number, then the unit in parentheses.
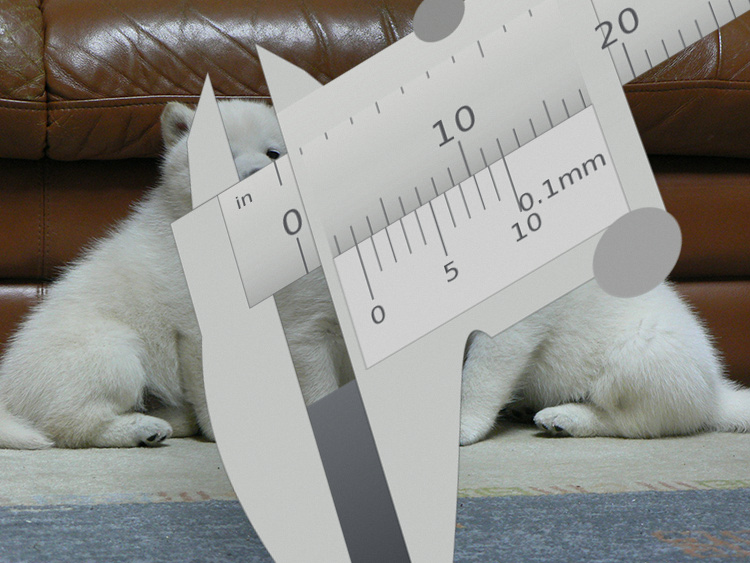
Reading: 3.0 (mm)
